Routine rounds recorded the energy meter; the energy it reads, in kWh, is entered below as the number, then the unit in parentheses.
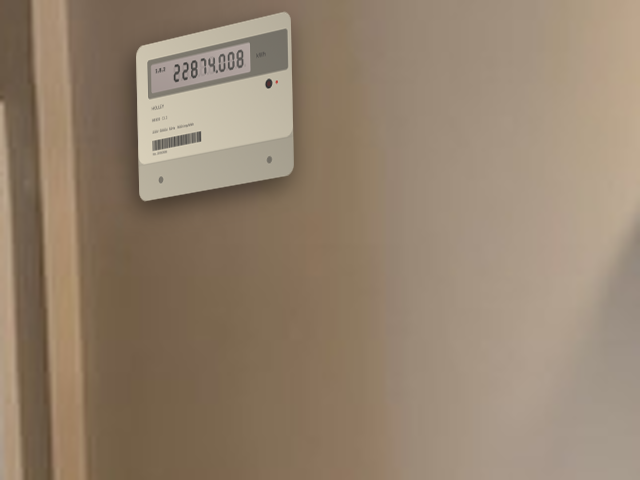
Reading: 22874.008 (kWh)
